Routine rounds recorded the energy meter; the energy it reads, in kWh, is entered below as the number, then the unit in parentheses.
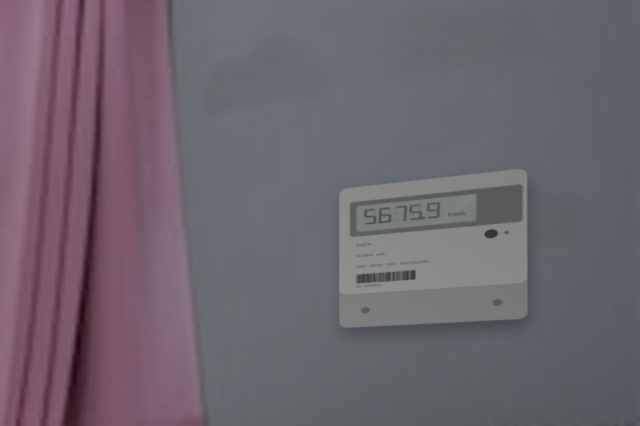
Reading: 5675.9 (kWh)
